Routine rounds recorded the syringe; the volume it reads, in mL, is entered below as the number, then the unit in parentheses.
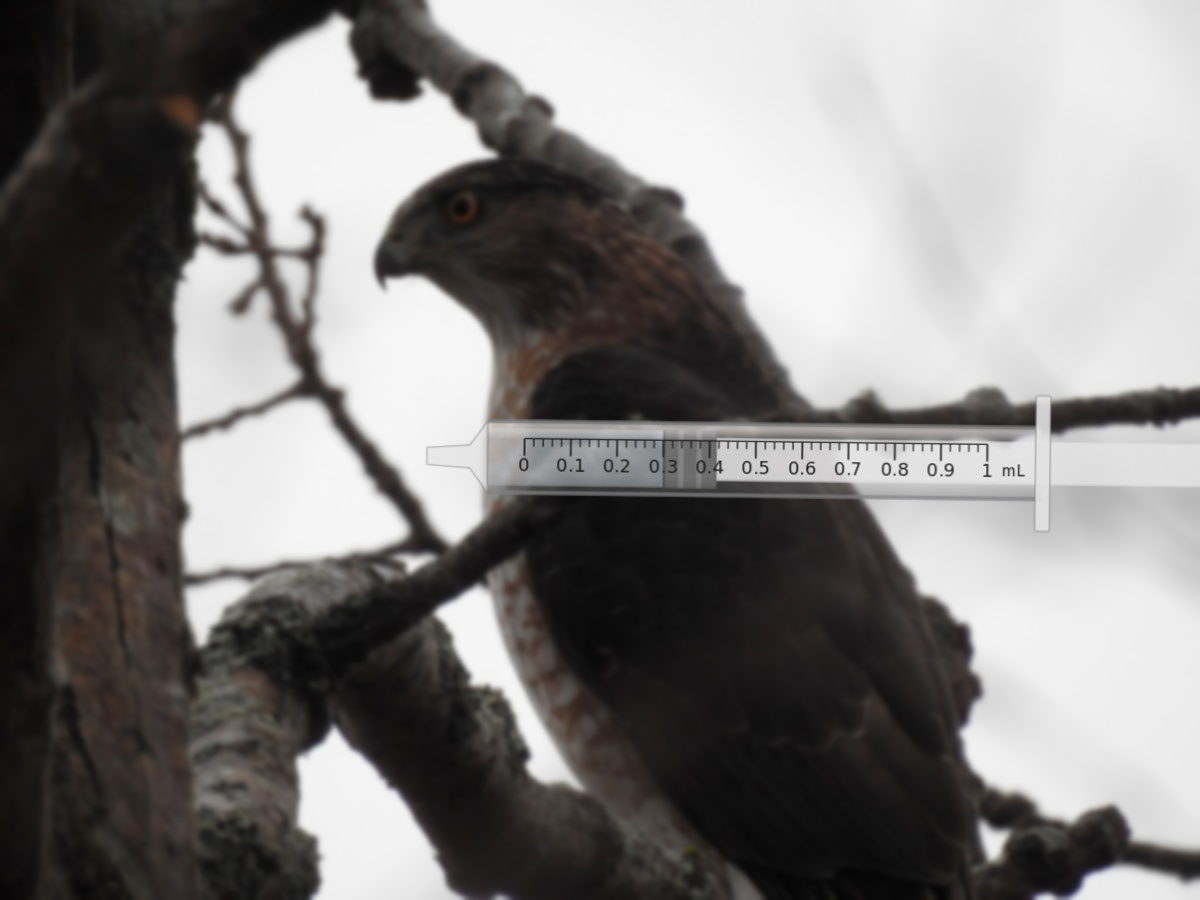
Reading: 0.3 (mL)
